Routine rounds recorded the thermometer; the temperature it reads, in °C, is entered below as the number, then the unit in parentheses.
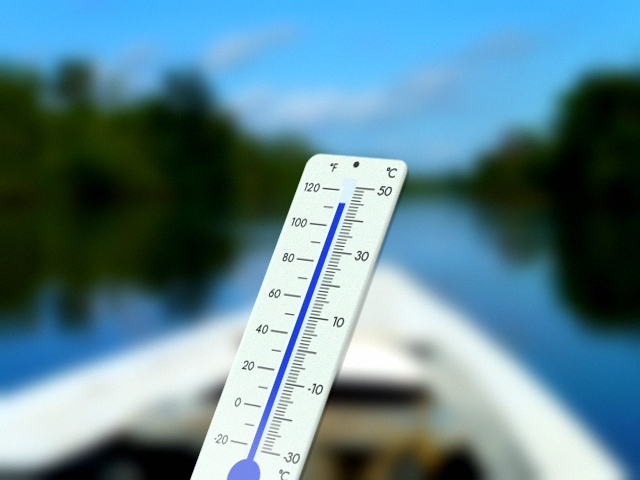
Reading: 45 (°C)
